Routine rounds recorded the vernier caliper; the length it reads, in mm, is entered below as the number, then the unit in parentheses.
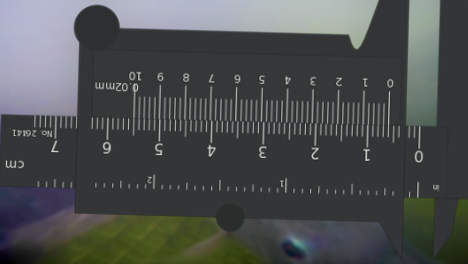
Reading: 6.0 (mm)
